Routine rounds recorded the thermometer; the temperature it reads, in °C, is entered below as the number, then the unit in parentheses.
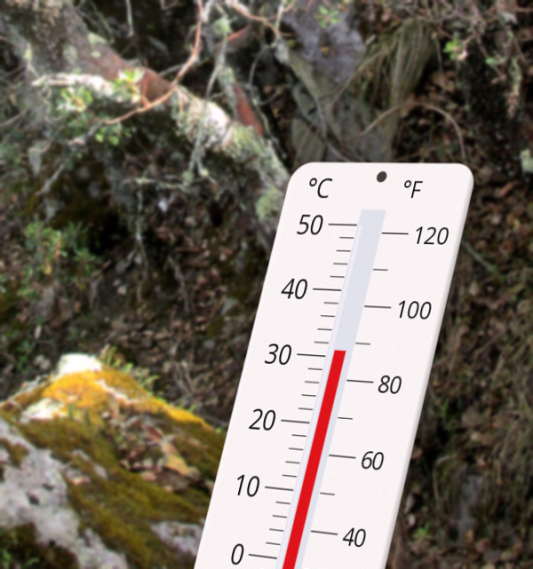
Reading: 31 (°C)
